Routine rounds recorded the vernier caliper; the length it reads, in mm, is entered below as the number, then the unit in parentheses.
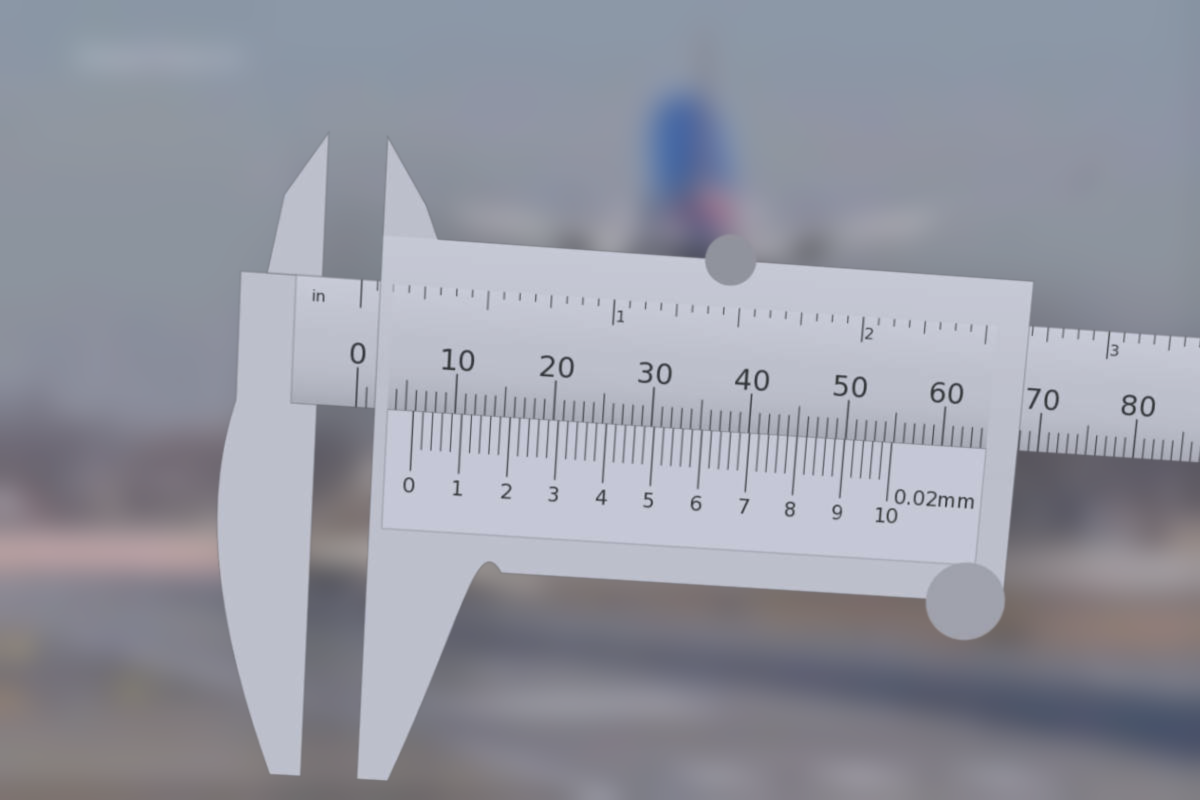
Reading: 5.8 (mm)
